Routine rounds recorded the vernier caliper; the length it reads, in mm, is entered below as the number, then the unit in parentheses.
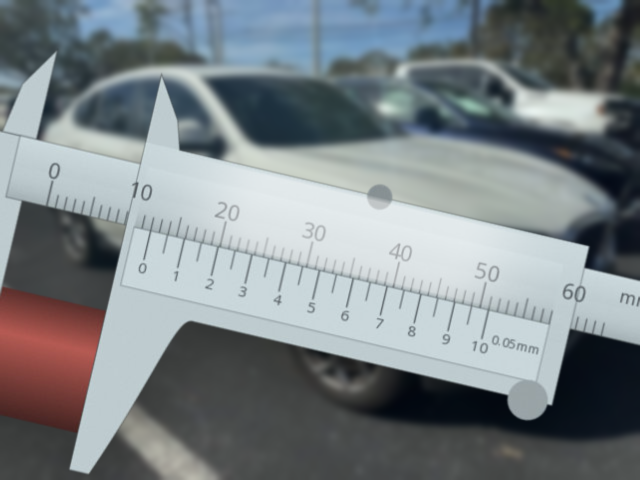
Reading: 12.0 (mm)
